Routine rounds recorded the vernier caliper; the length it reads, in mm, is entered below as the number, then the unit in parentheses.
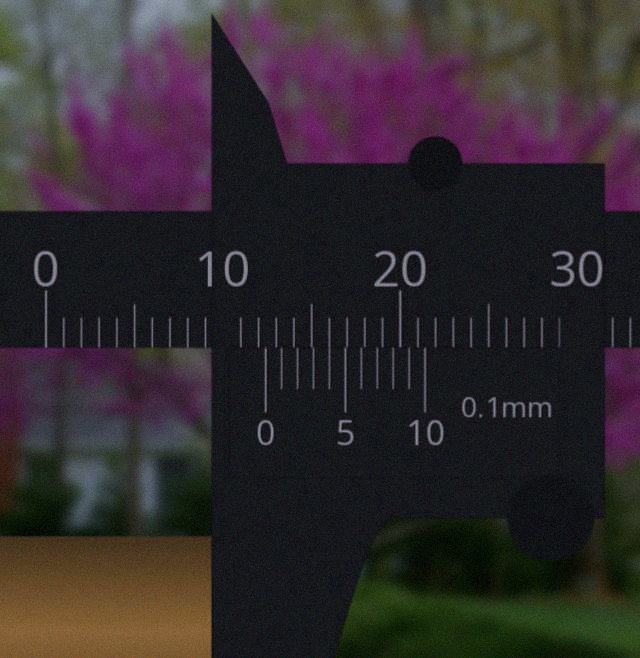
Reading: 12.4 (mm)
